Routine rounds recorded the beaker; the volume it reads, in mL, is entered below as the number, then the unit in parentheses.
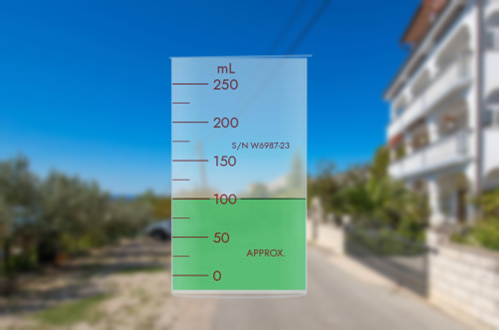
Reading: 100 (mL)
